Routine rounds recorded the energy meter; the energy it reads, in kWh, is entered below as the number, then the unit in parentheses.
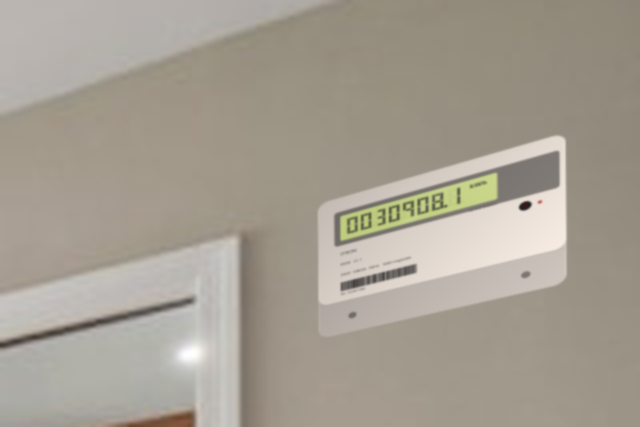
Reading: 30908.1 (kWh)
